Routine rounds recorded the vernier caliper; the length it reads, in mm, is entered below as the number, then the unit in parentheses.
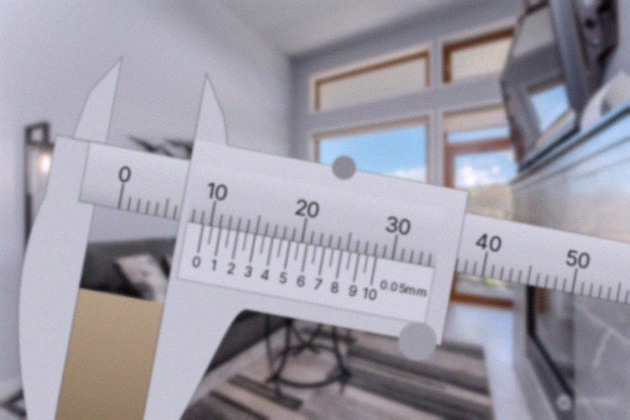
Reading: 9.2 (mm)
